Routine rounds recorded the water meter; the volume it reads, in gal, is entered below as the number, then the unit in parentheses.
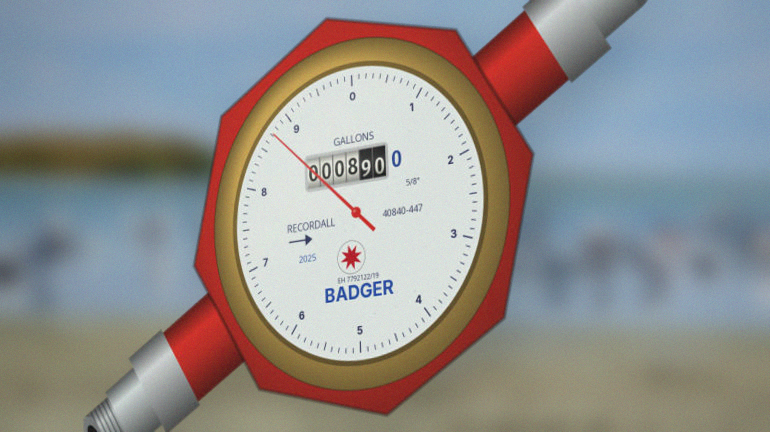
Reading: 8898.7 (gal)
